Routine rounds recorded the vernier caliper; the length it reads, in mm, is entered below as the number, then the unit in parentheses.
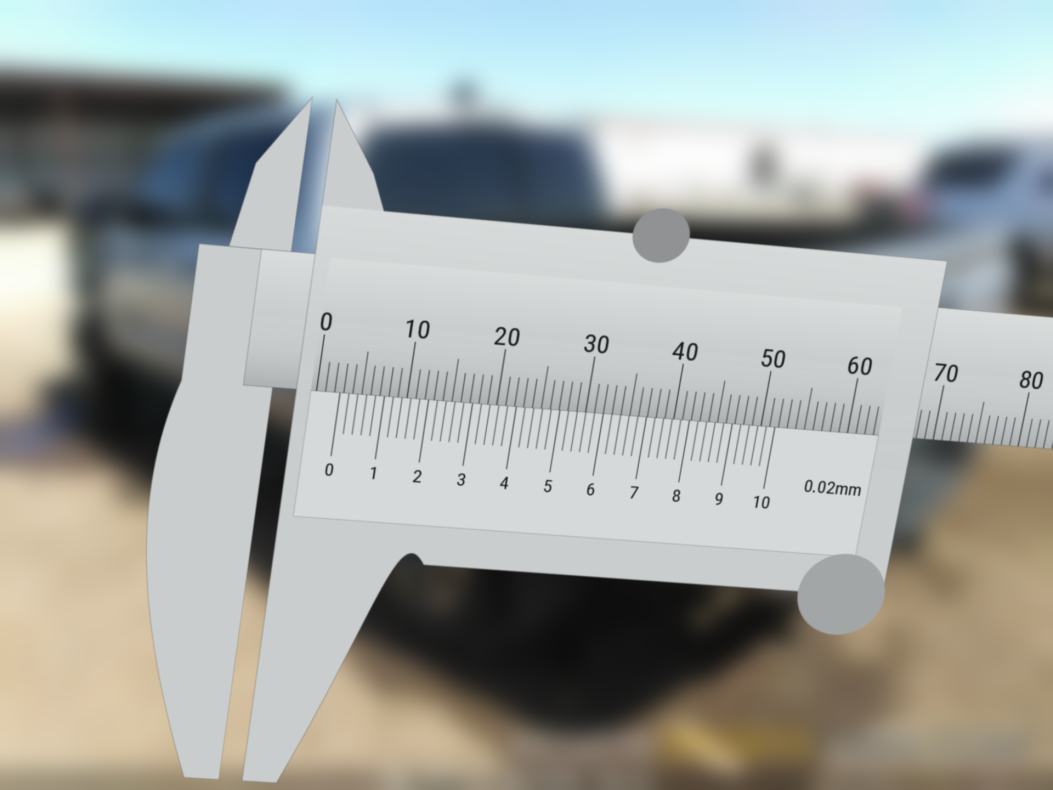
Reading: 2.6 (mm)
